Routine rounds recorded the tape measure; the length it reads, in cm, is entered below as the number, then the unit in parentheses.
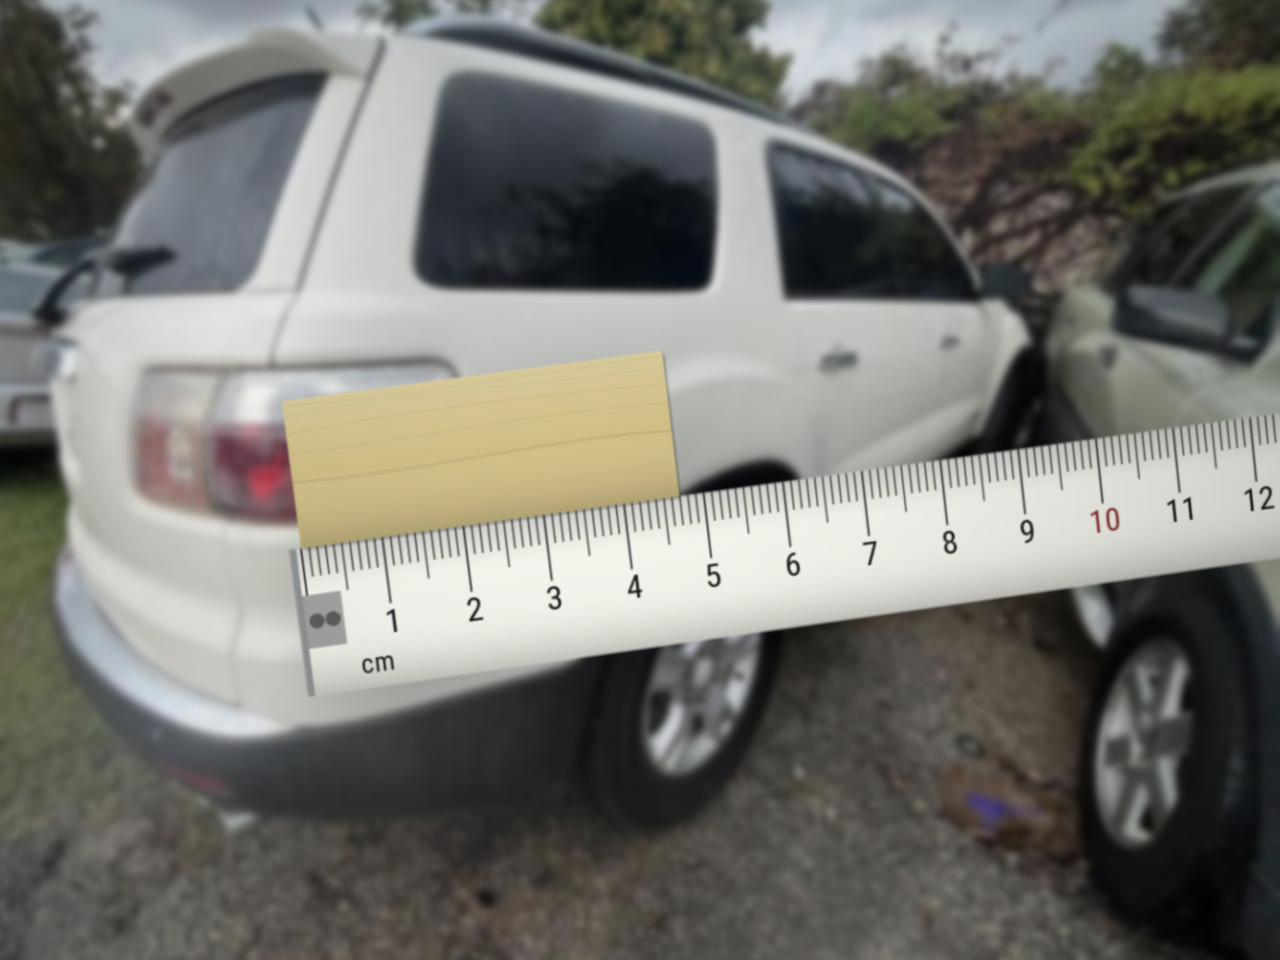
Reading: 4.7 (cm)
